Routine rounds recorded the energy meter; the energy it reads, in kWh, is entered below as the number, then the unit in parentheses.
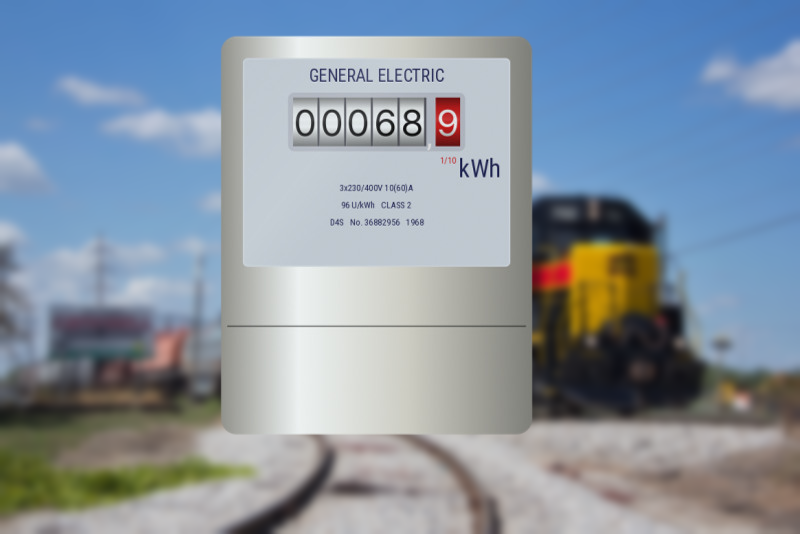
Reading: 68.9 (kWh)
